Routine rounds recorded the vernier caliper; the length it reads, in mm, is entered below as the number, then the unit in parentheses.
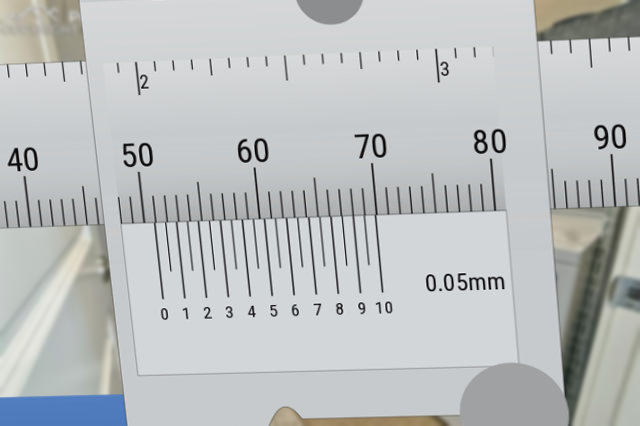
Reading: 50.9 (mm)
